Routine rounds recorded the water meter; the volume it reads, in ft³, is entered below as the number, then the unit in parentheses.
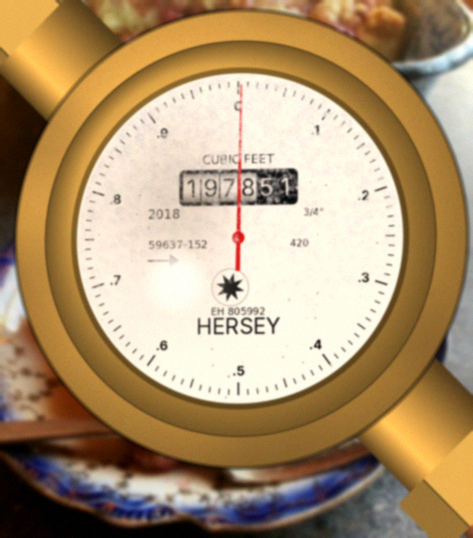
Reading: 197851.00 (ft³)
